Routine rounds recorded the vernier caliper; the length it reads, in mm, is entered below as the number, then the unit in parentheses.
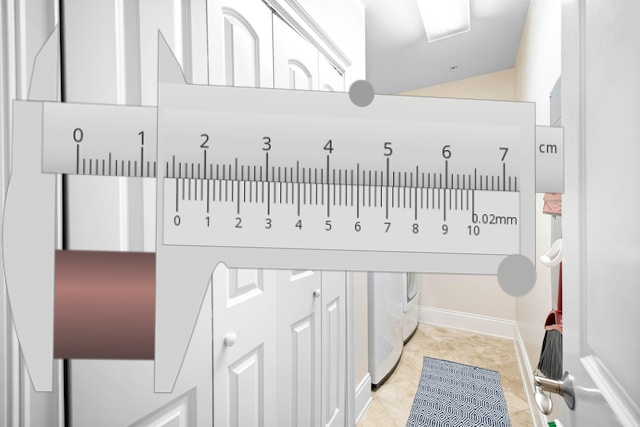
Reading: 15.6 (mm)
